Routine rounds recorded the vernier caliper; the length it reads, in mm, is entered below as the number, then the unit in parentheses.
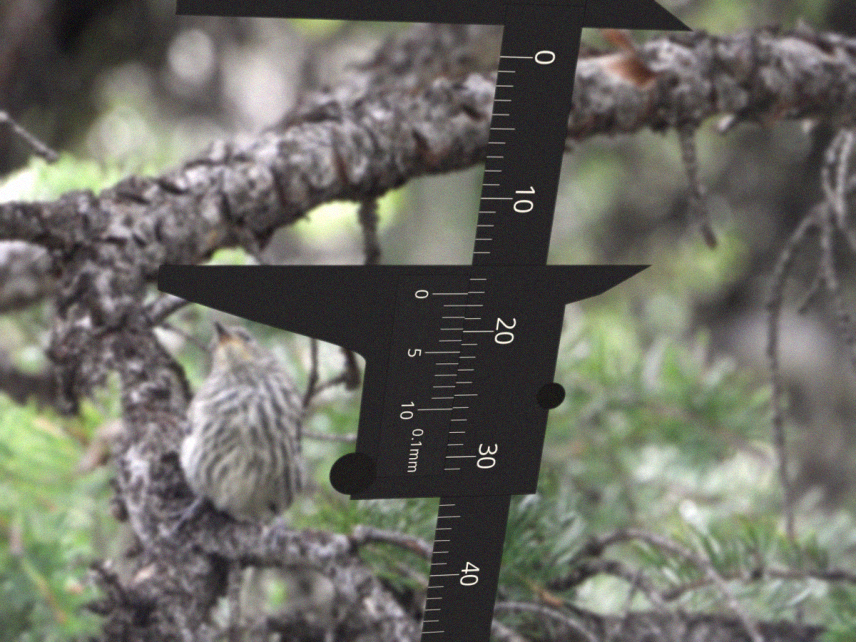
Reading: 17.1 (mm)
